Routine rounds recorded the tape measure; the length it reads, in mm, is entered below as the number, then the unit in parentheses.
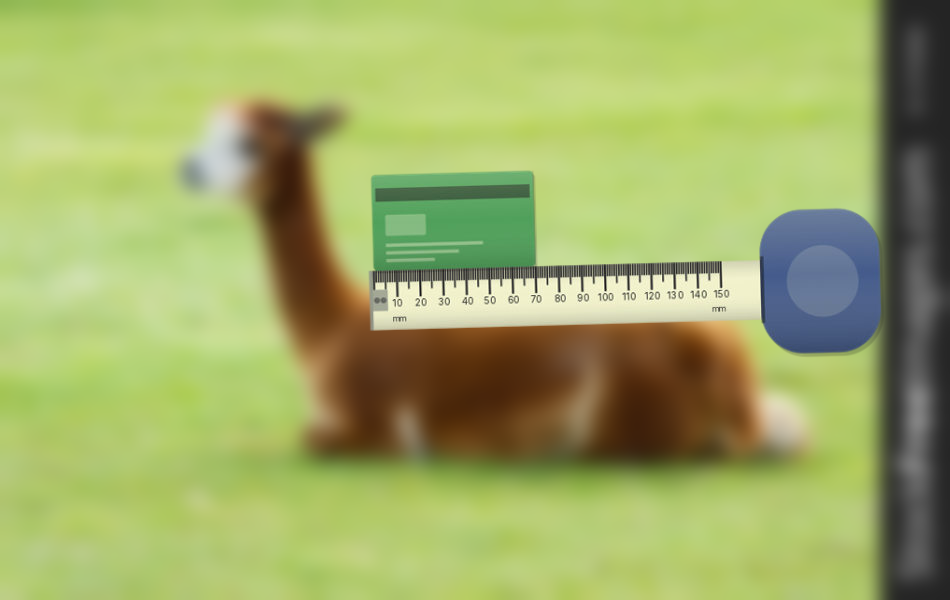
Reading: 70 (mm)
